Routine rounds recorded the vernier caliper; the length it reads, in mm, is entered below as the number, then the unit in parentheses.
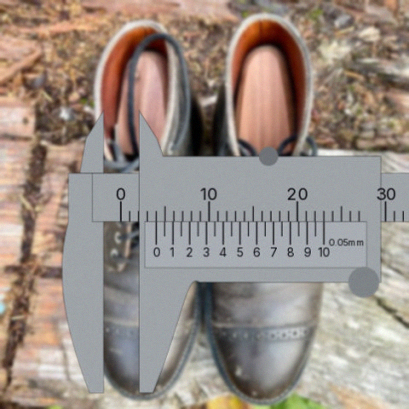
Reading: 4.0 (mm)
